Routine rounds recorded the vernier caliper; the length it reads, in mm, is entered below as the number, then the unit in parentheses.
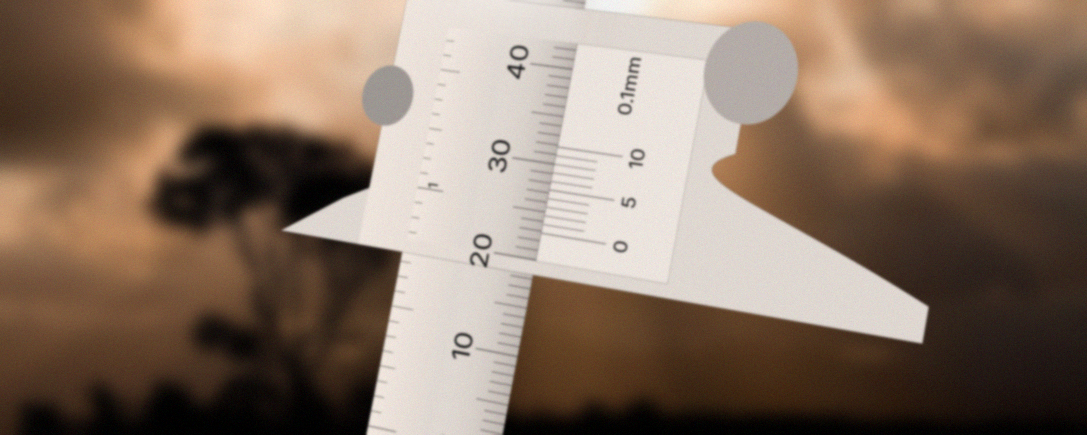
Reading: 22.8 (mm)
